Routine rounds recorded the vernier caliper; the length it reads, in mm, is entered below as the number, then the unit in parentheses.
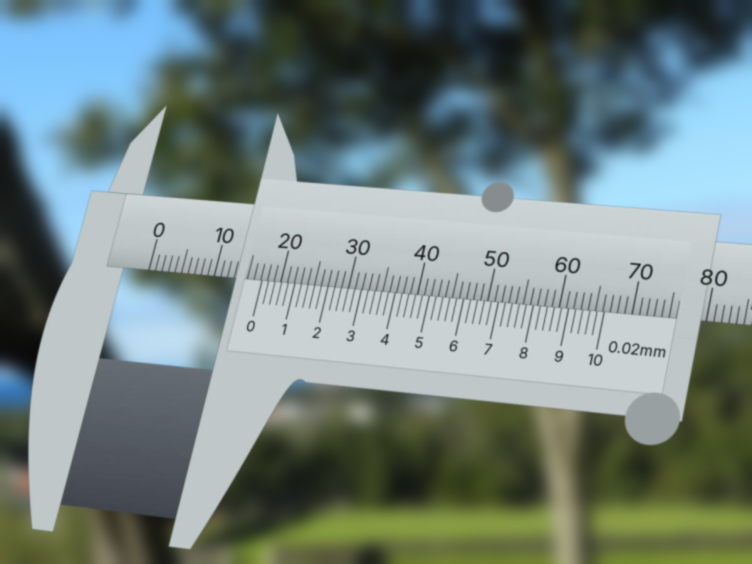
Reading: 17.2 (mm)
